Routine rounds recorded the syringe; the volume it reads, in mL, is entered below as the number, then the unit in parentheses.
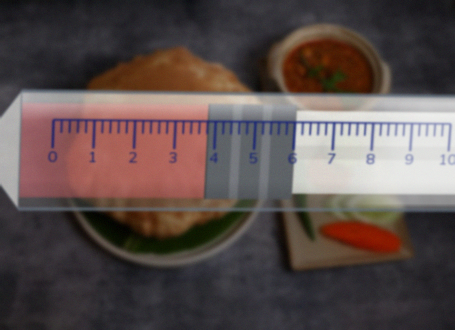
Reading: 3.8 (mL)
